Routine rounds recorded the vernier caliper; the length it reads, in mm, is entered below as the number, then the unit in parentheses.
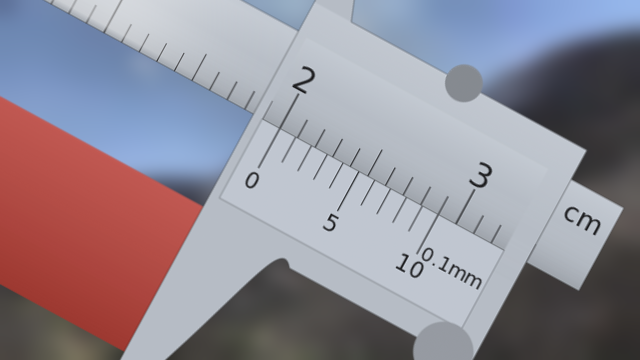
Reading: 20.0 (mm)
